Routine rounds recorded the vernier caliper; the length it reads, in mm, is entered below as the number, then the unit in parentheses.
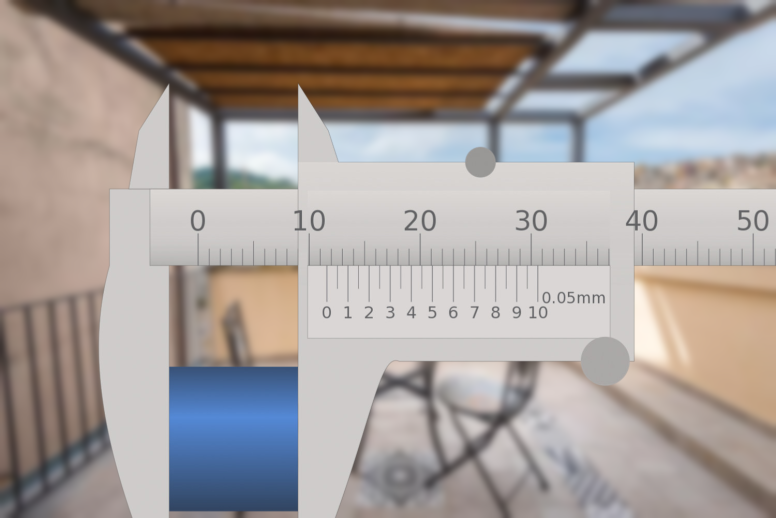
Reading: 11.6 (mm)
